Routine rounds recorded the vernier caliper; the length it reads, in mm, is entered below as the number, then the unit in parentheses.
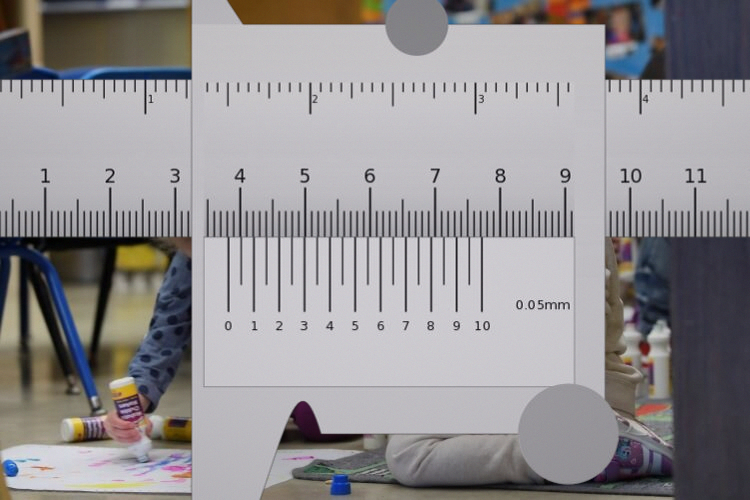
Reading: 38.2 (mm)
